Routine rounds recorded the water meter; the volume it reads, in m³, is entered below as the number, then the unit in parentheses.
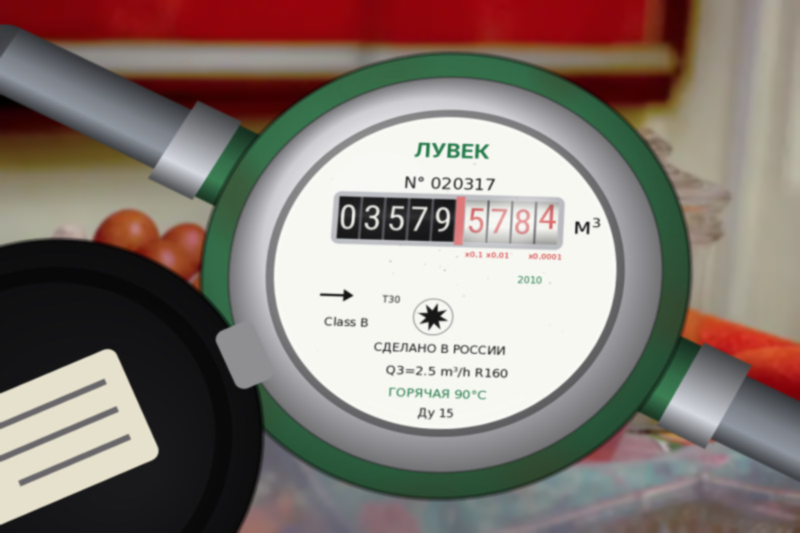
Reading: 3579.5784 (m³)
